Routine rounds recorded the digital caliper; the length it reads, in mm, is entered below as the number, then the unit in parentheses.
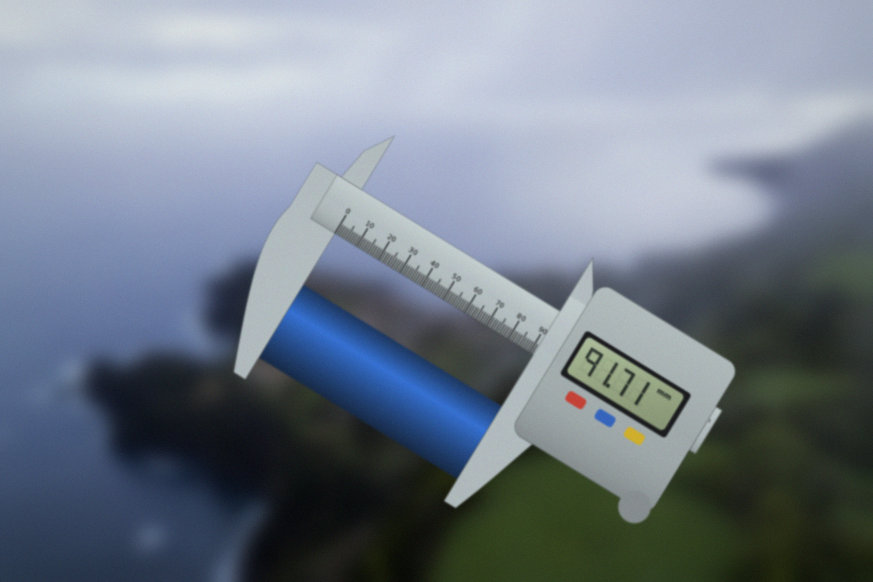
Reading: 91.71 (mm)
